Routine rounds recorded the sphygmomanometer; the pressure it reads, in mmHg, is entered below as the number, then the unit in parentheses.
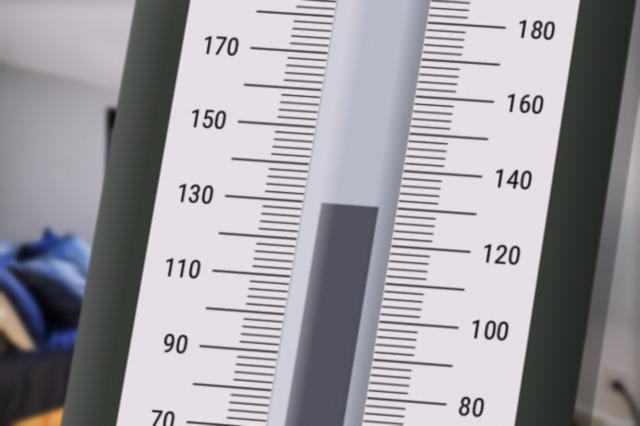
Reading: 130 (mmHg)
